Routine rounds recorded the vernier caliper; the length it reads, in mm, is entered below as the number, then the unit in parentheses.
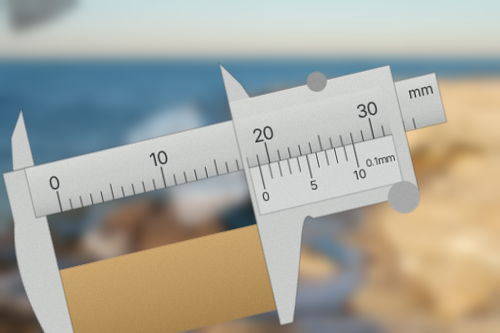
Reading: 19.0 (mm)
